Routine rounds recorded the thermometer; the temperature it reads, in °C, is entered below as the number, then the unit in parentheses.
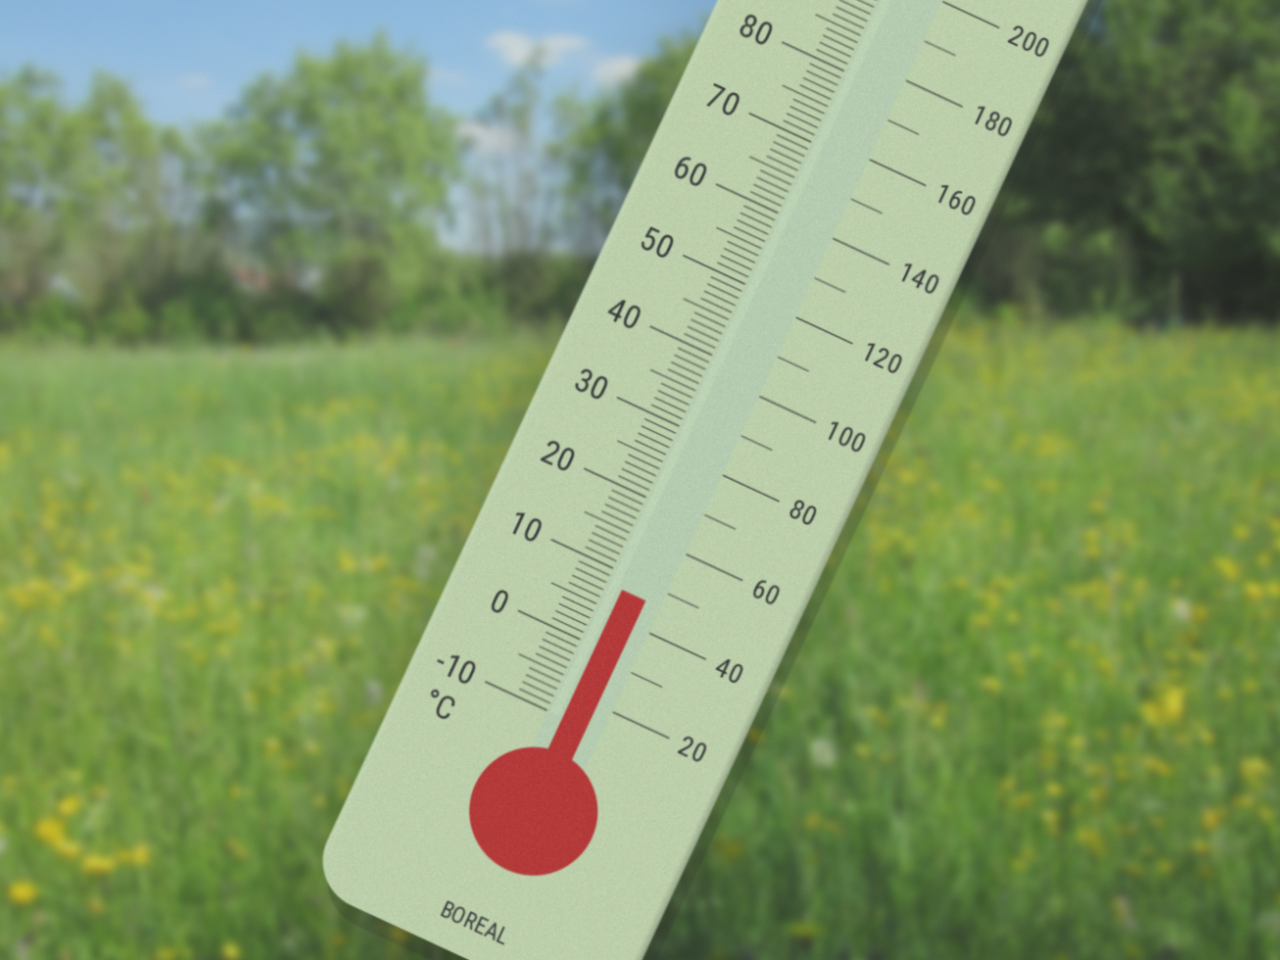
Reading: 8 (°C)
